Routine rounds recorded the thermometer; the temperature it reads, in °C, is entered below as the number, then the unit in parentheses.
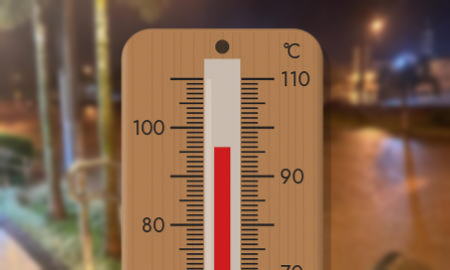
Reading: 96 (°C)
